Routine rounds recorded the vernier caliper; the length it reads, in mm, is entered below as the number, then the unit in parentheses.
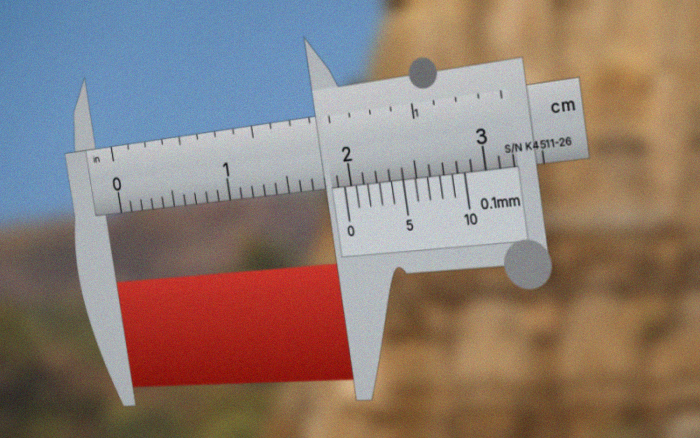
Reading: 19.5 (mm)
